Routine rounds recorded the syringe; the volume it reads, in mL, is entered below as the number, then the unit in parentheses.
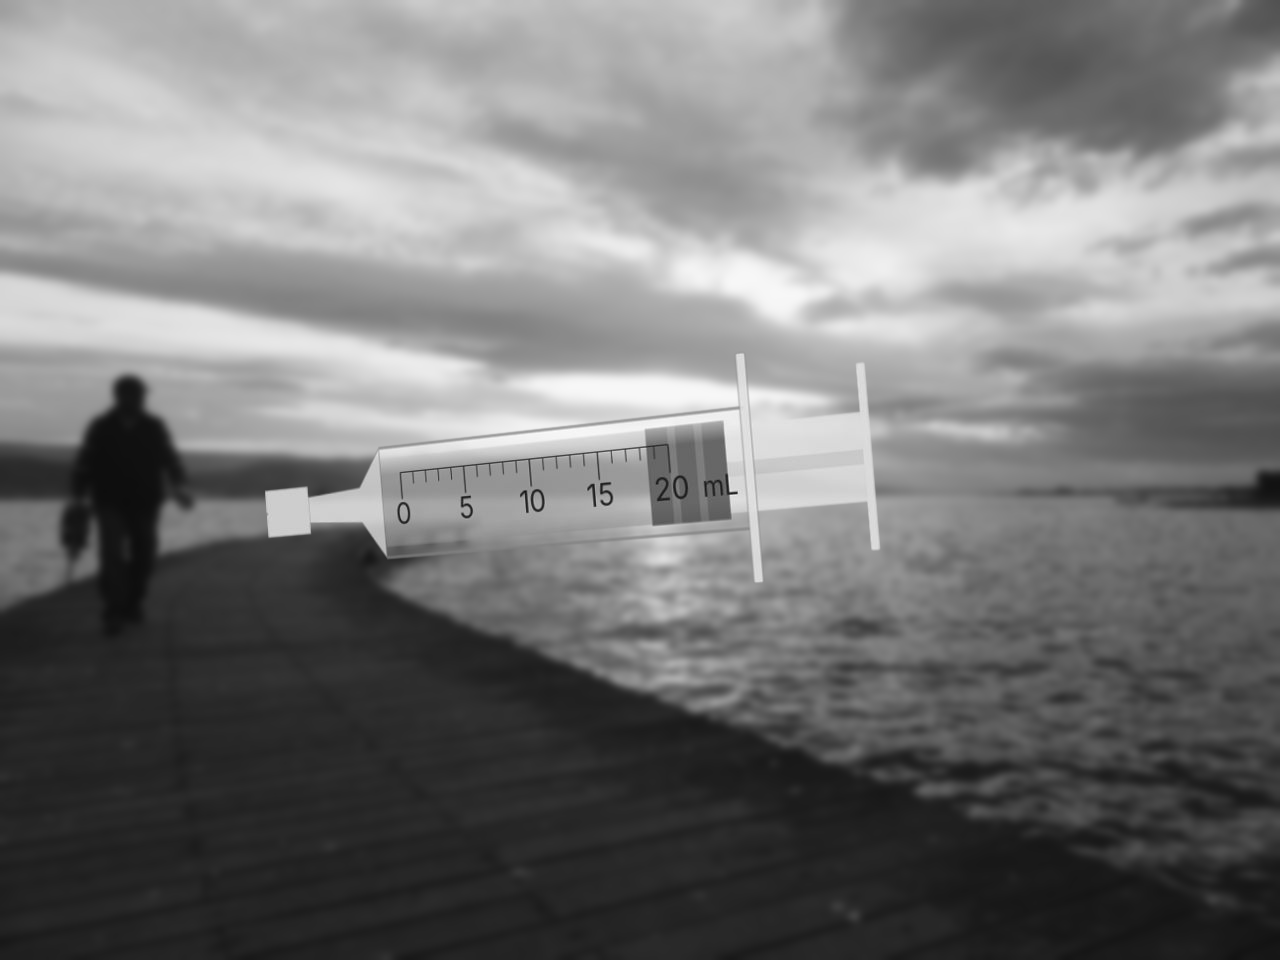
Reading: 18.5 (mL)
